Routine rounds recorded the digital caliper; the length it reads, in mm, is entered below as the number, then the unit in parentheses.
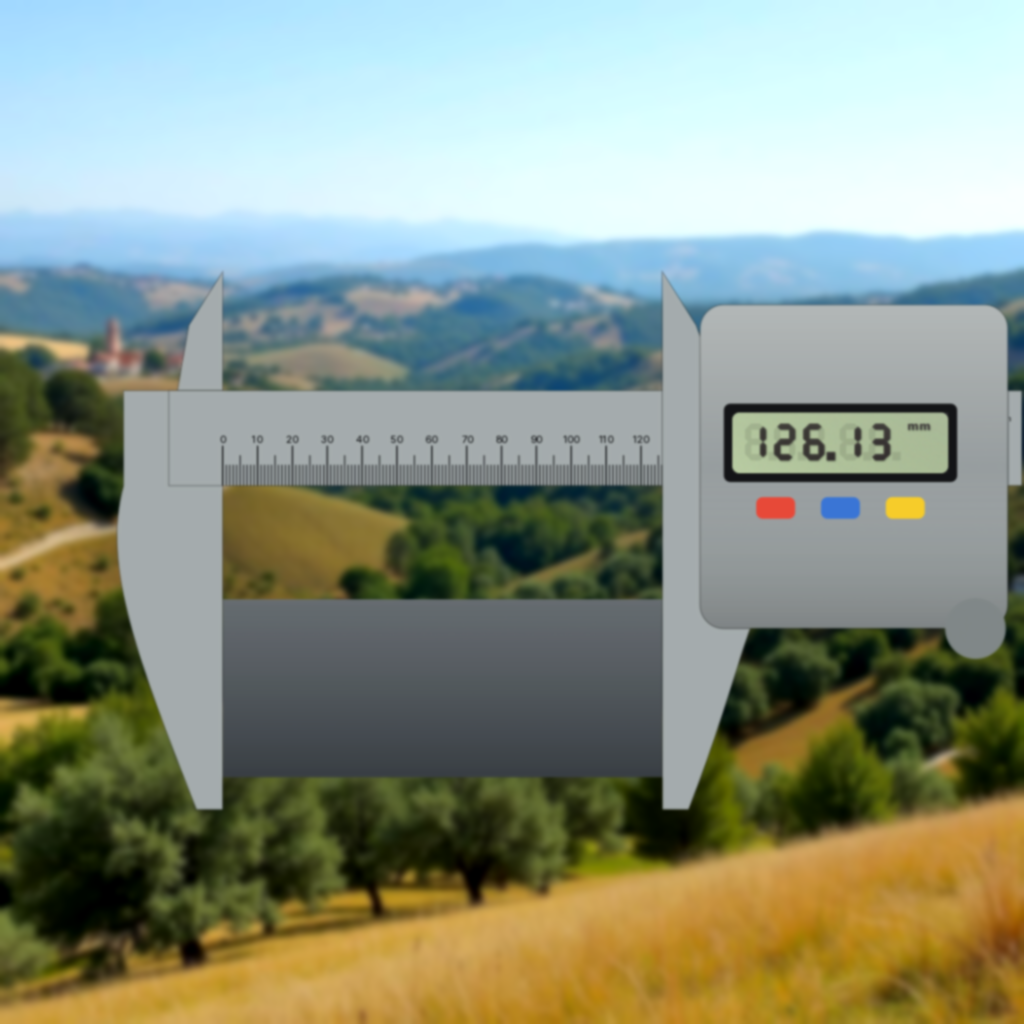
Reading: 126.13 (mm)
